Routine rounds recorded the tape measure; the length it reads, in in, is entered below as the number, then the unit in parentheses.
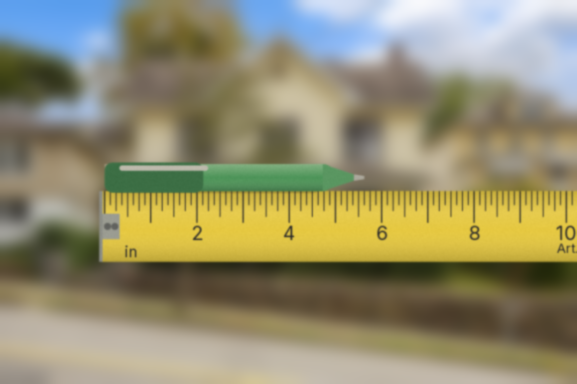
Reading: 5.625 (in)
